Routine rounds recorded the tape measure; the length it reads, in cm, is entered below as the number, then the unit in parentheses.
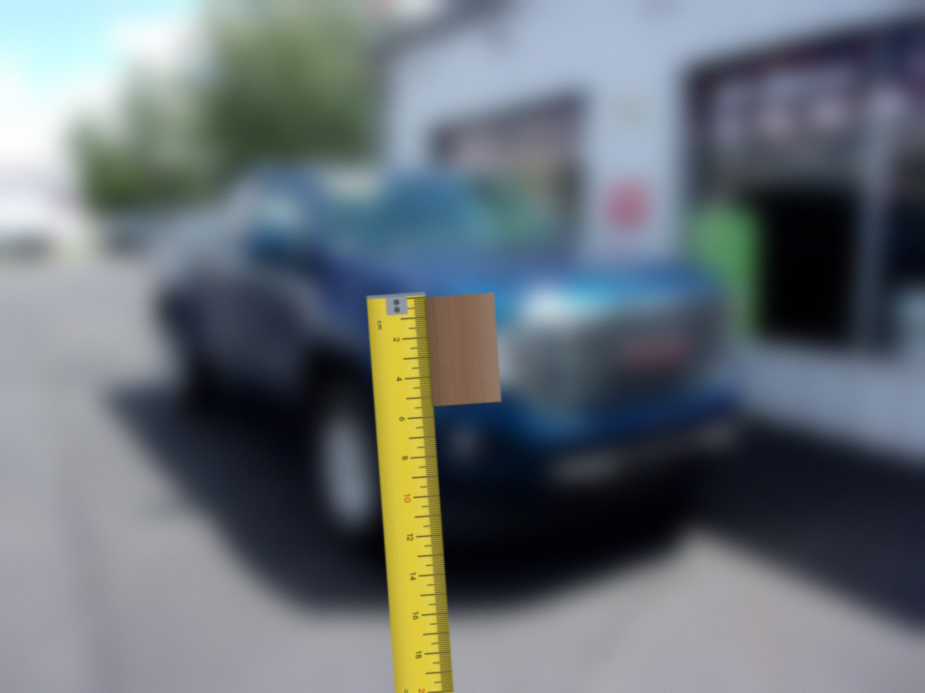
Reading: 5.5 (cm)
